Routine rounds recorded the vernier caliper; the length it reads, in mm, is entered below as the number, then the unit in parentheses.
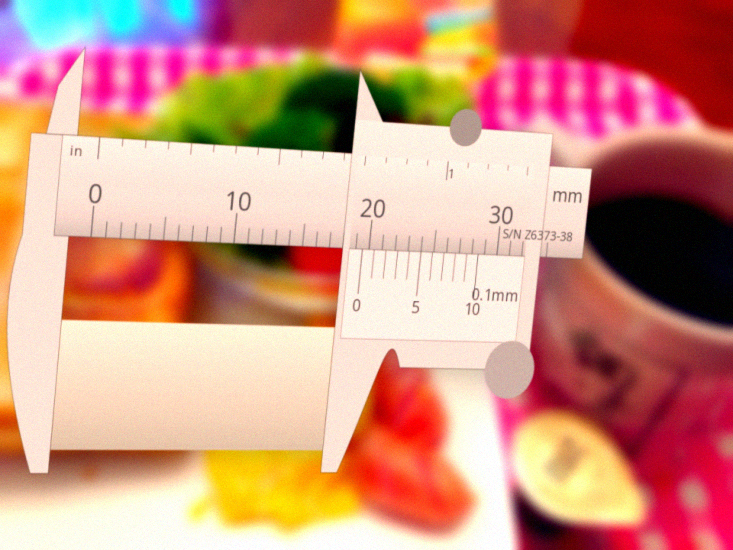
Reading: 19.5 (mm)
